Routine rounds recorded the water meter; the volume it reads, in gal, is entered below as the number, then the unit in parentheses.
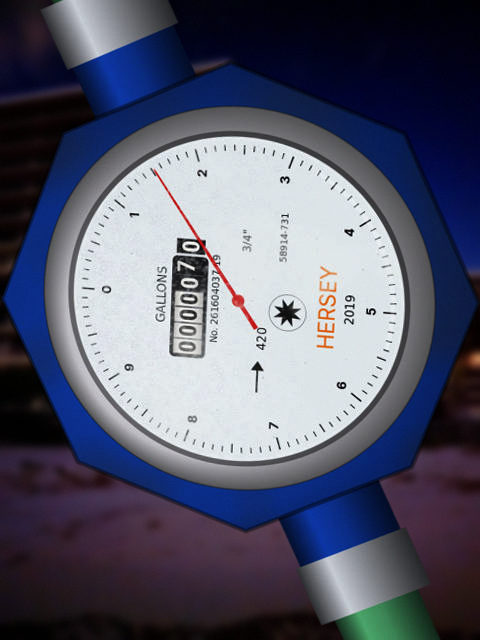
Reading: 71.5 (gal)
